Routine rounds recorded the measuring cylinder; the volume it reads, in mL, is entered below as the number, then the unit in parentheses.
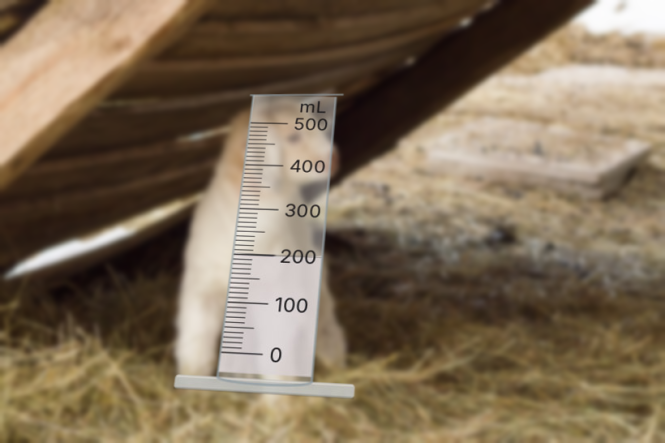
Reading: 200 (mL)
